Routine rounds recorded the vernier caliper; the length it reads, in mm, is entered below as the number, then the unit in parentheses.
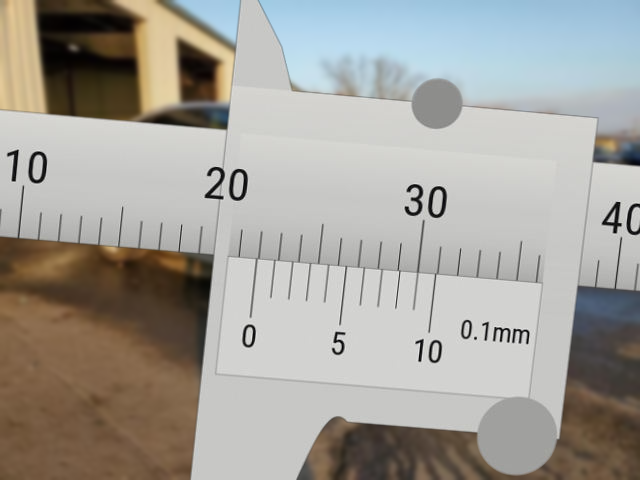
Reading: 21.9 (mm)
